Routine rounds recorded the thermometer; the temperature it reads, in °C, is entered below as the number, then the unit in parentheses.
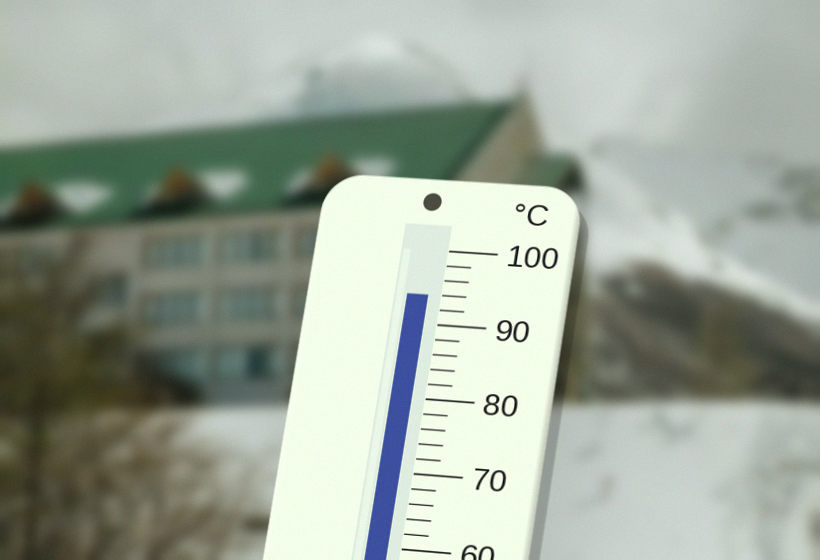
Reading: 94 (°C)
